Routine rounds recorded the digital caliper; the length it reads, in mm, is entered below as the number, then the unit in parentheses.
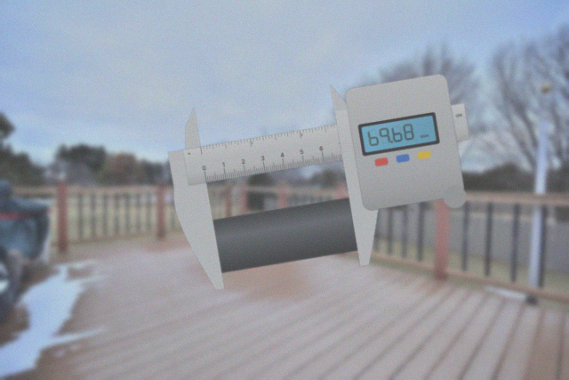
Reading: 69.68 (mm)
